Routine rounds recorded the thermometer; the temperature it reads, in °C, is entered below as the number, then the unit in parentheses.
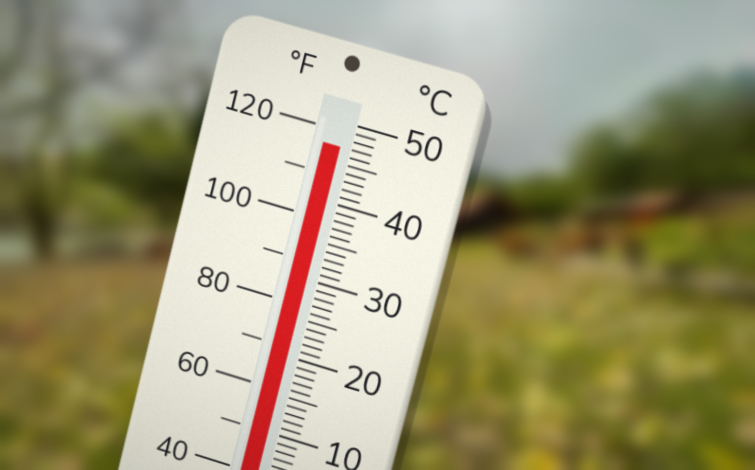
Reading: 47 (°C)
